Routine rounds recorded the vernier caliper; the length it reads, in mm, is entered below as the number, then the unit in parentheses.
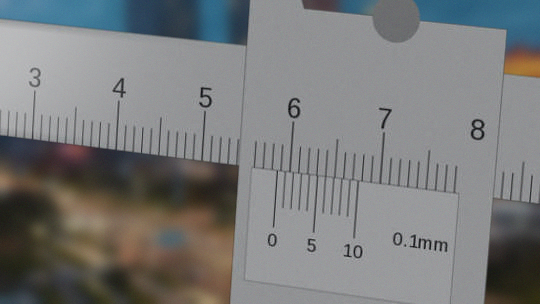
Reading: 58.6 (mm)
